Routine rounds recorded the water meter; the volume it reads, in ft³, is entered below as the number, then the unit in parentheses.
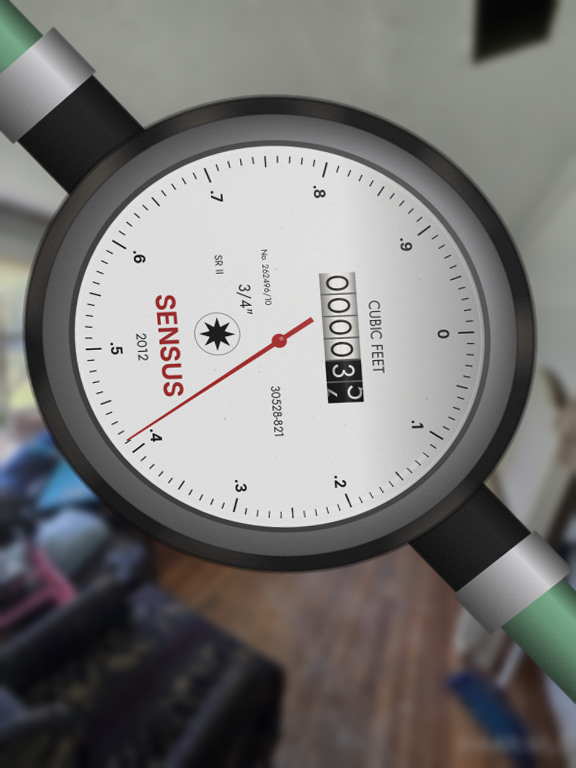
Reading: 35.41 (ft³)
